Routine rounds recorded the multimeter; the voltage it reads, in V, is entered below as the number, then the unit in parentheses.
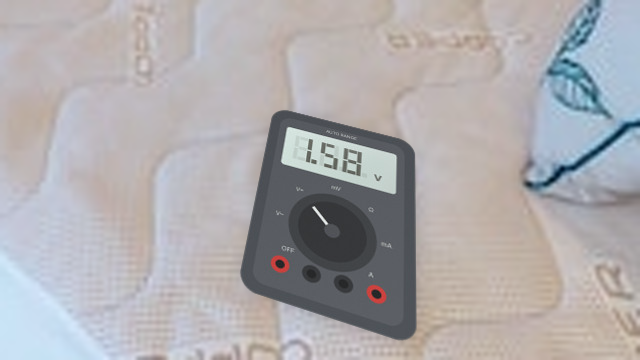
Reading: 1.58 (V)
